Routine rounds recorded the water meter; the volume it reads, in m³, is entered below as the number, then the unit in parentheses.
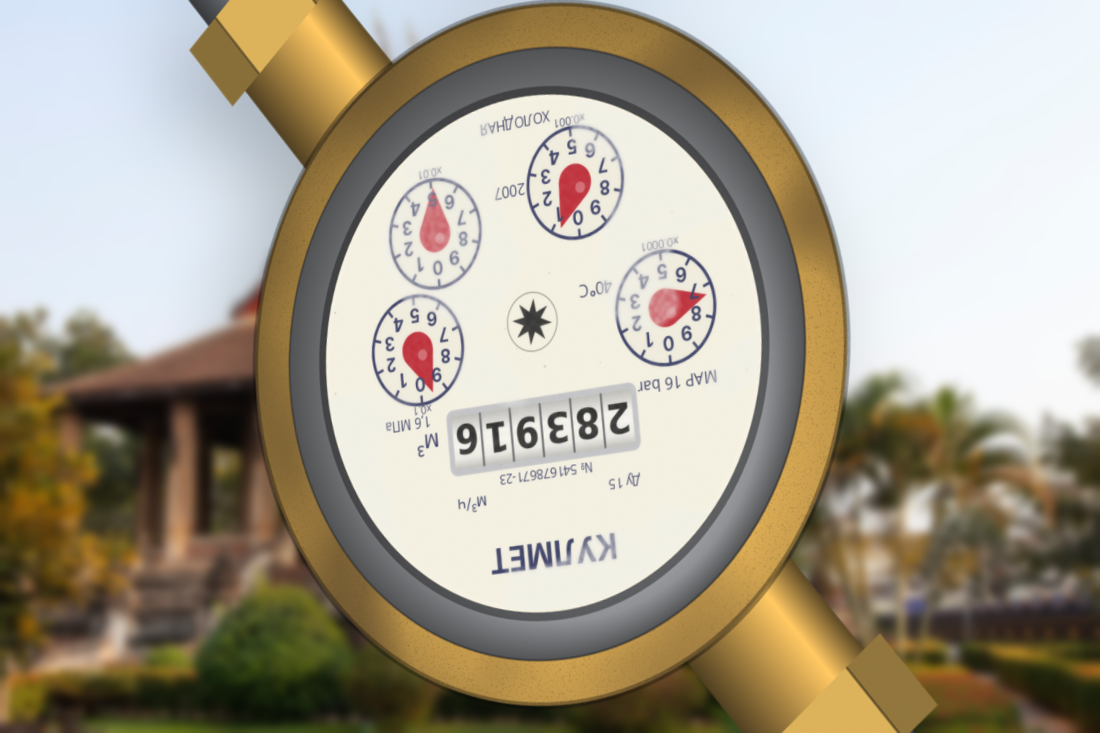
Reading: 283915.9507 (m³)
